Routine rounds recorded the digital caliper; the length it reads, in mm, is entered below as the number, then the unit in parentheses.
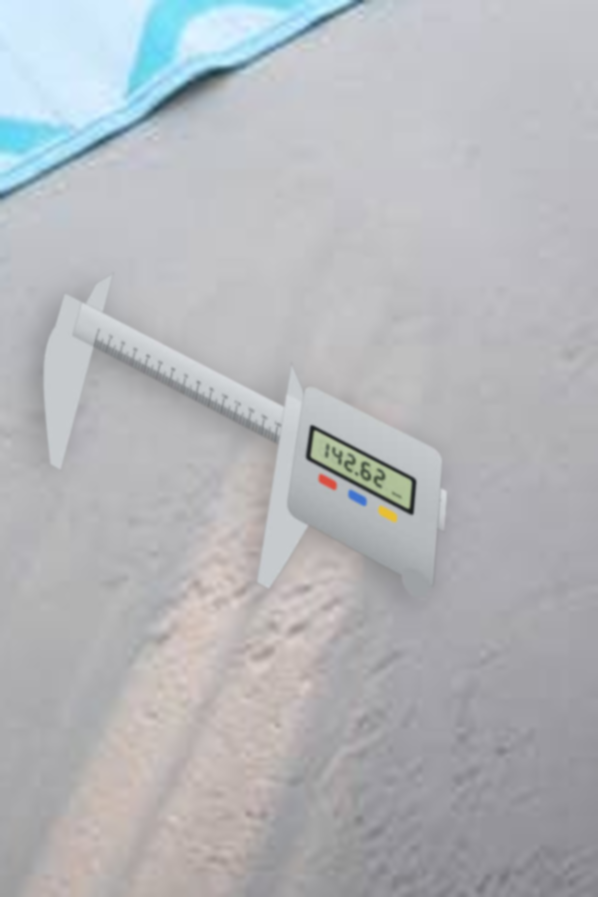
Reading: 142.62 (mm)
